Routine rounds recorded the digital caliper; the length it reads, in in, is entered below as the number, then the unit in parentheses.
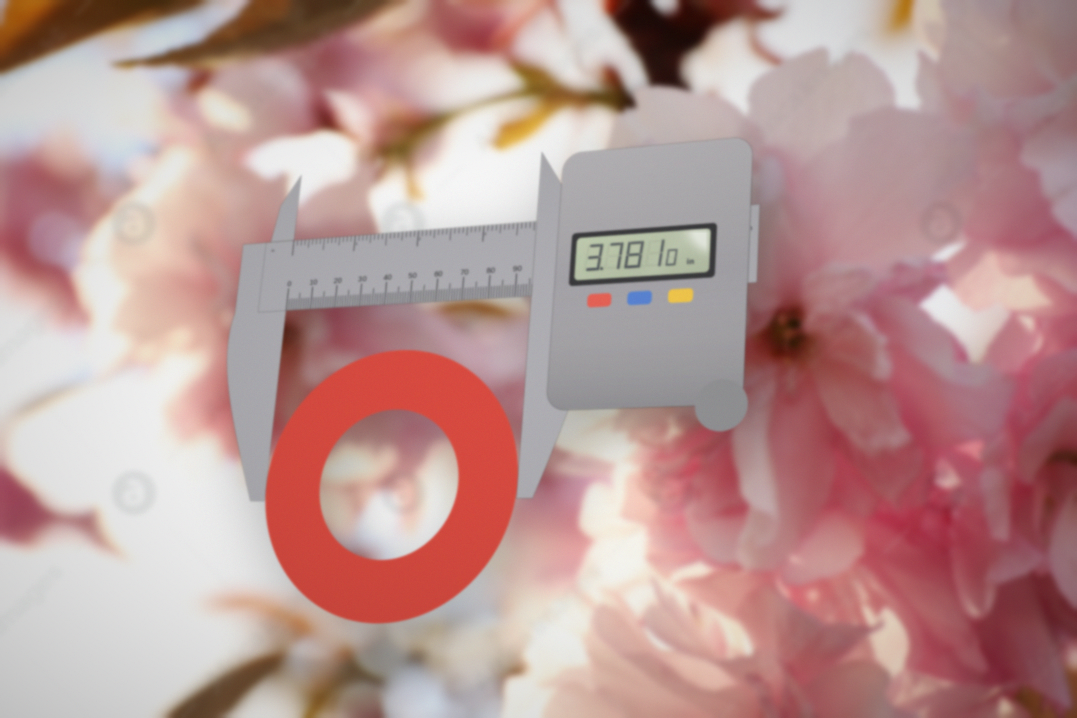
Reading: 3.7810 (in)
